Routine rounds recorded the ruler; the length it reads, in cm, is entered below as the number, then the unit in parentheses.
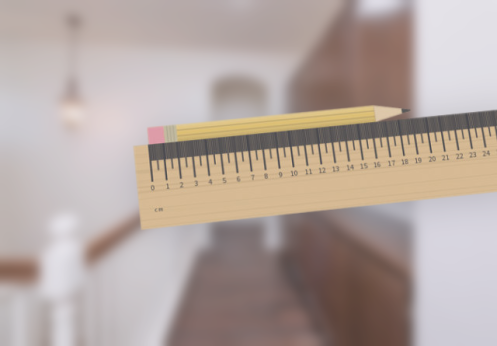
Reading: 19 (cm)
